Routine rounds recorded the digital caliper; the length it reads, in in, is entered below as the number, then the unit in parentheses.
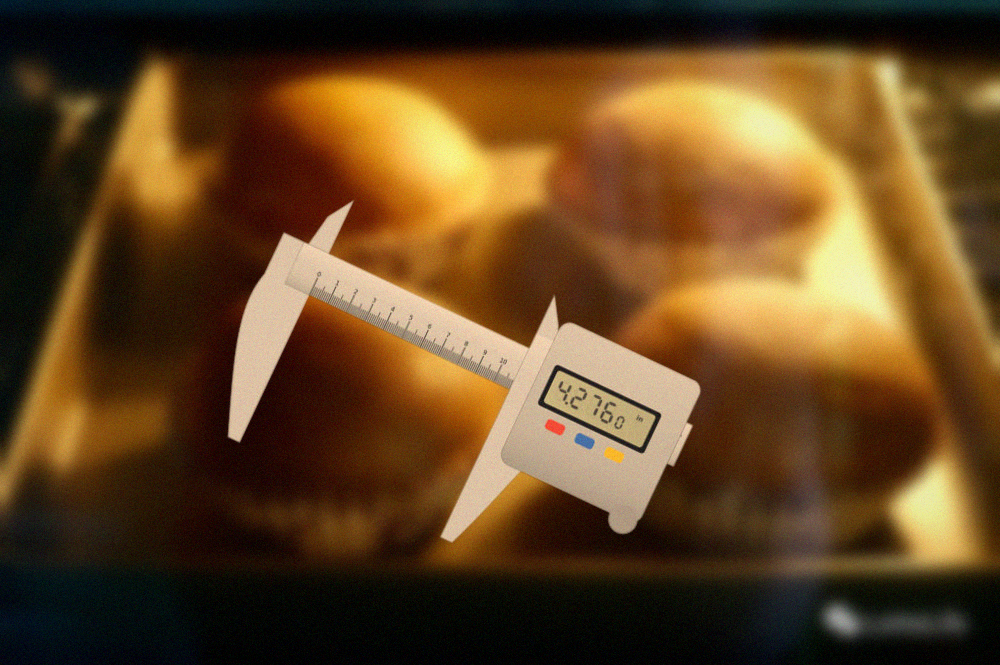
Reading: 4.2760 (in)
